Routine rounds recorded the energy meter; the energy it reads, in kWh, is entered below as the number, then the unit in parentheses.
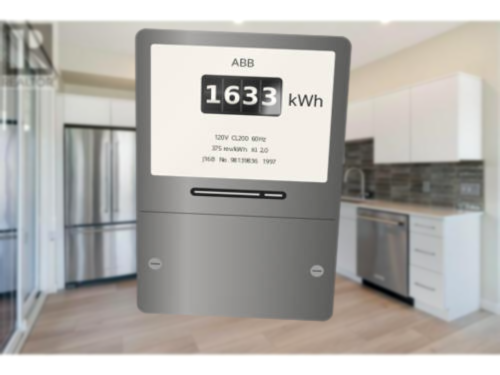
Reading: 1633 (kWh)
